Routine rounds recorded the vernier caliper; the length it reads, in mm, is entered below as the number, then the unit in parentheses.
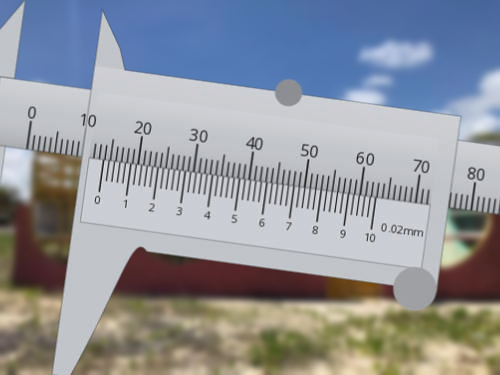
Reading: 13.8 (mm)
